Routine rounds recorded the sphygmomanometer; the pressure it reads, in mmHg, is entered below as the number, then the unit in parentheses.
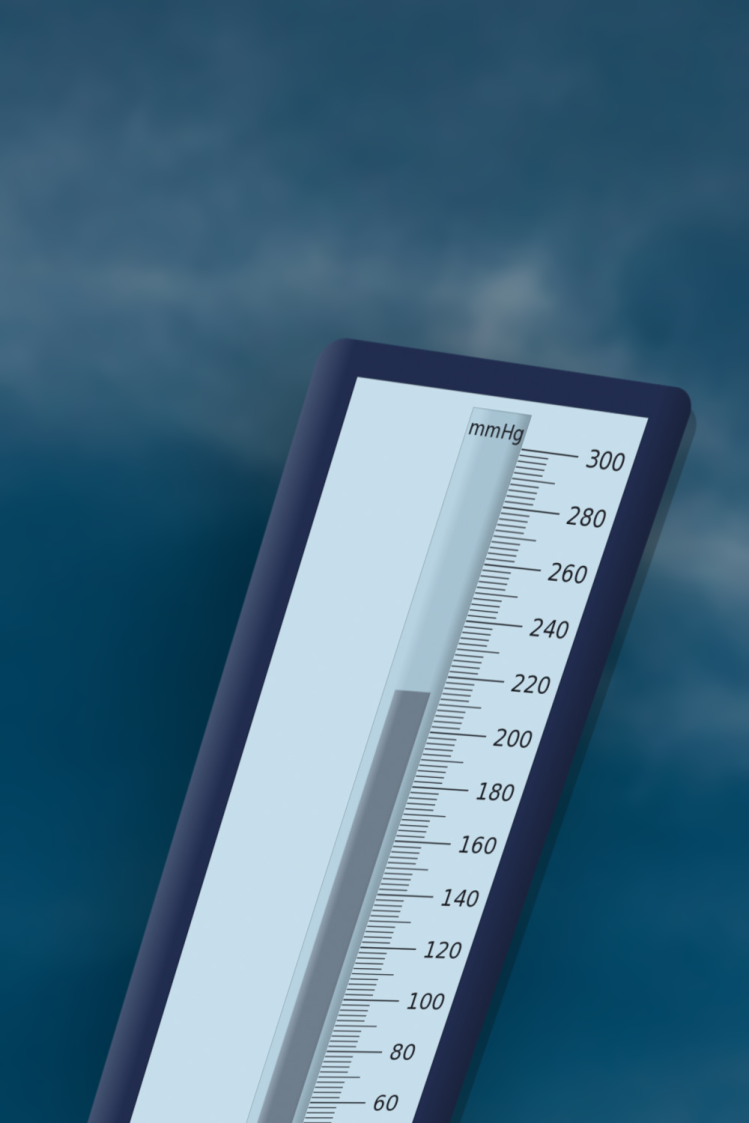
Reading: 214 (mmHg)
